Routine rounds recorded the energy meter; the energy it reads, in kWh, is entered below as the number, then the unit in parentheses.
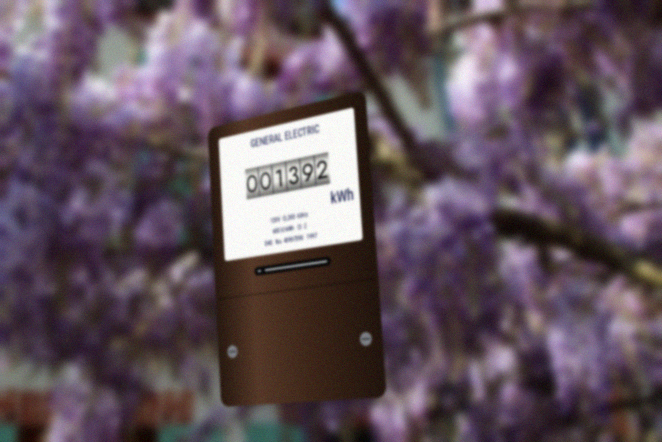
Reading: 1392 (kWh)
